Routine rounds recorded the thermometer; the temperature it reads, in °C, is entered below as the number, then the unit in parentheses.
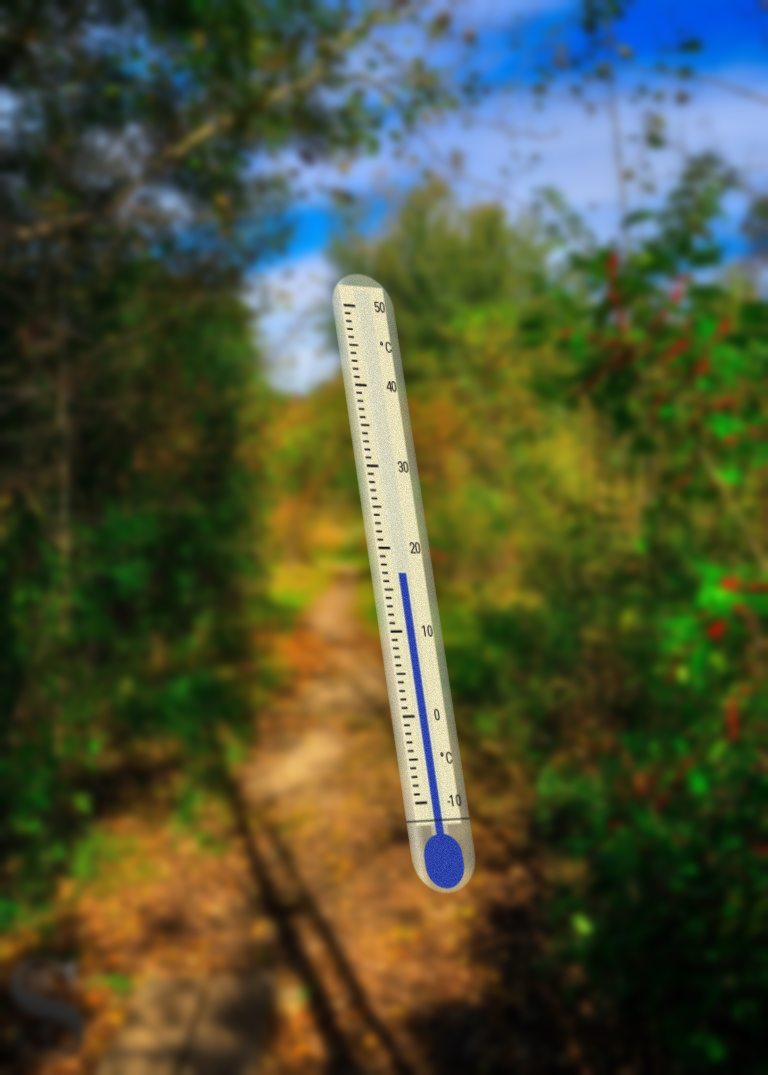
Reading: 17 (°C)
